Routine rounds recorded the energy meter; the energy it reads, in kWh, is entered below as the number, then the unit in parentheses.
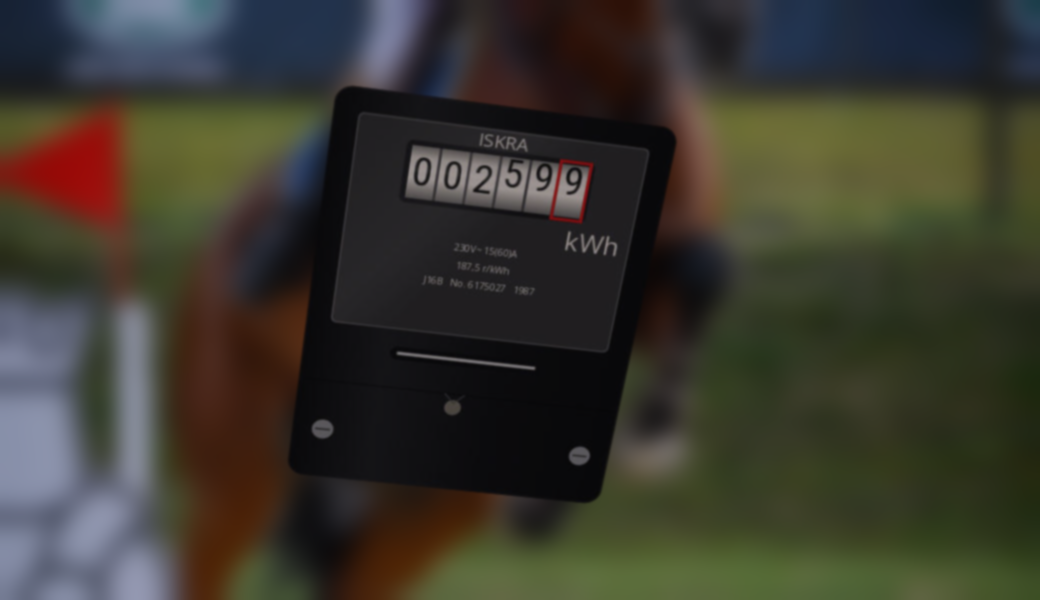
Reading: 259.9 (kWh)
